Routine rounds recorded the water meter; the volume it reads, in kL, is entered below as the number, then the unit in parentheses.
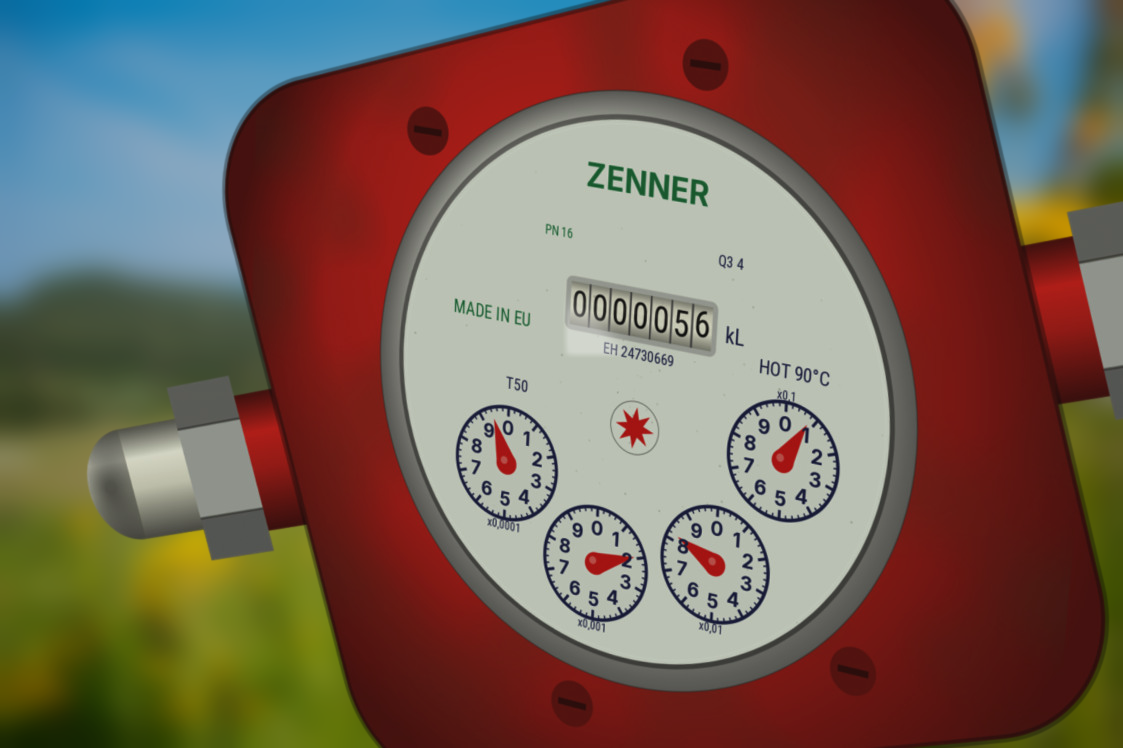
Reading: 56.0819 (kL)
